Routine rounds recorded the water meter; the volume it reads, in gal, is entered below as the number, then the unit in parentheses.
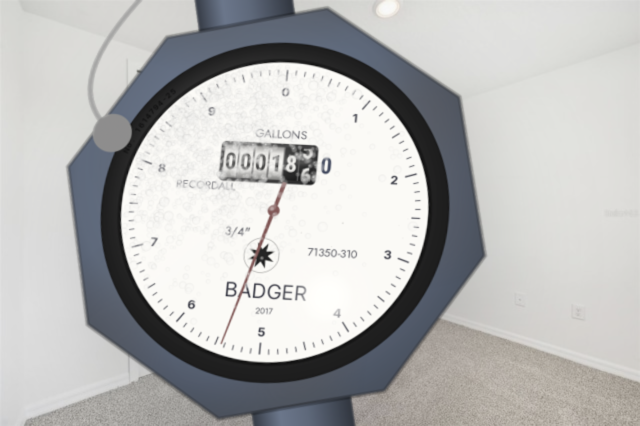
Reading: 1855.4 (gal)
